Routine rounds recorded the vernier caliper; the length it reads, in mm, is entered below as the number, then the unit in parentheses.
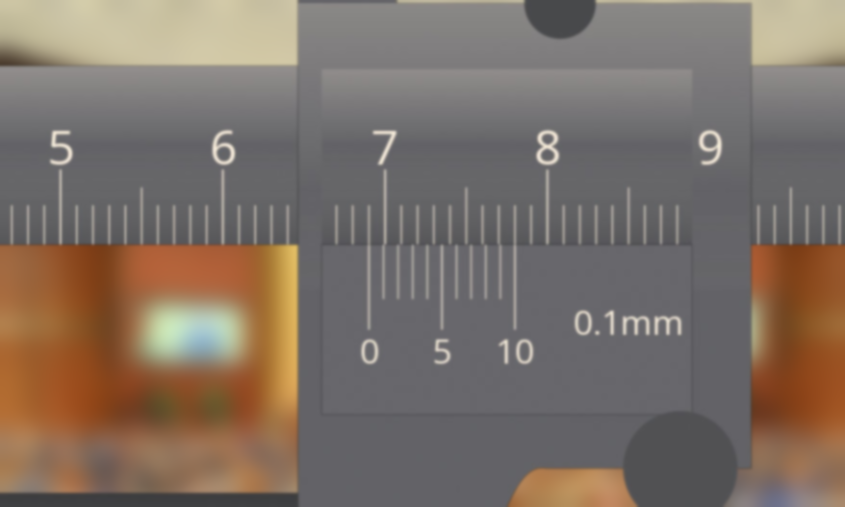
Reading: 69.0 (mm)
